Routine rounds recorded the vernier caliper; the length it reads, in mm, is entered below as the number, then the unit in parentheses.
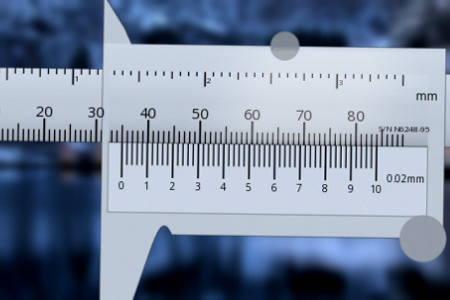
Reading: 35.0 (mm)
